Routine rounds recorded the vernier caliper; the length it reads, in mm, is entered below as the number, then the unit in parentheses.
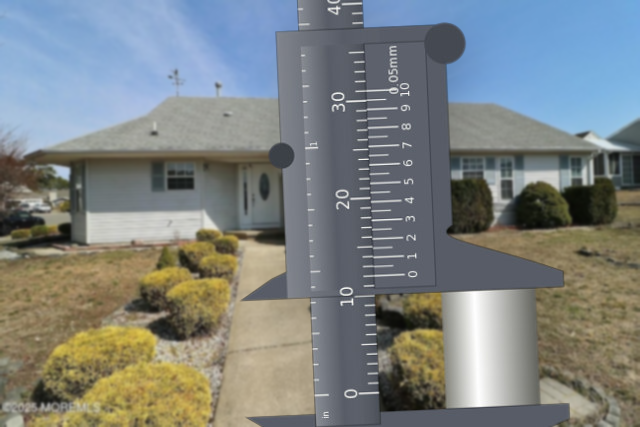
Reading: 12.0 (mm)
